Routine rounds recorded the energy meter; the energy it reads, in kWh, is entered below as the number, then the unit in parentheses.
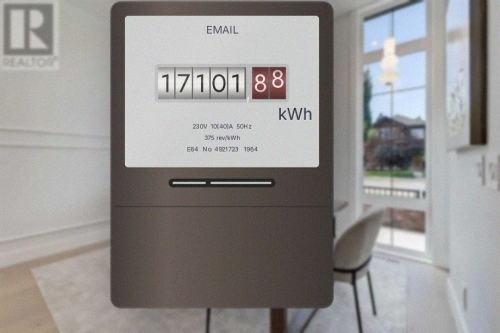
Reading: 17101.88 (kWh)
